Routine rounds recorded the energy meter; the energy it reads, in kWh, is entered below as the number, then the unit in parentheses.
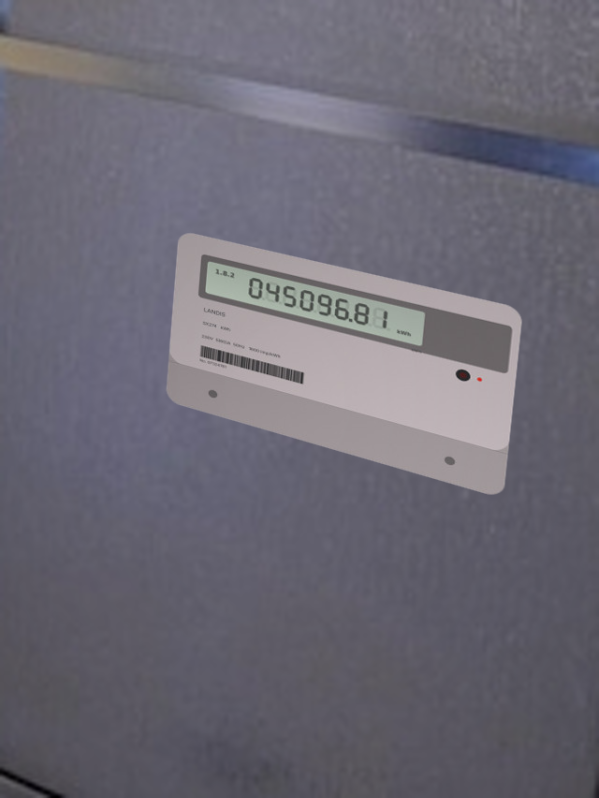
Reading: 45096.81 (kWh)
